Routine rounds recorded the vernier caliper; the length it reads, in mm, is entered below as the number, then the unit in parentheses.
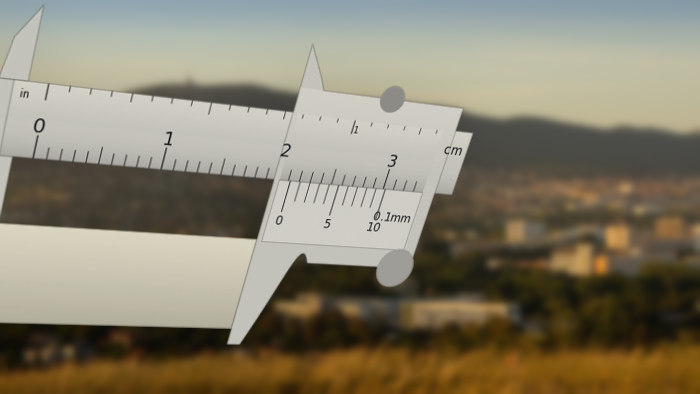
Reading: 21.2 (mm)
